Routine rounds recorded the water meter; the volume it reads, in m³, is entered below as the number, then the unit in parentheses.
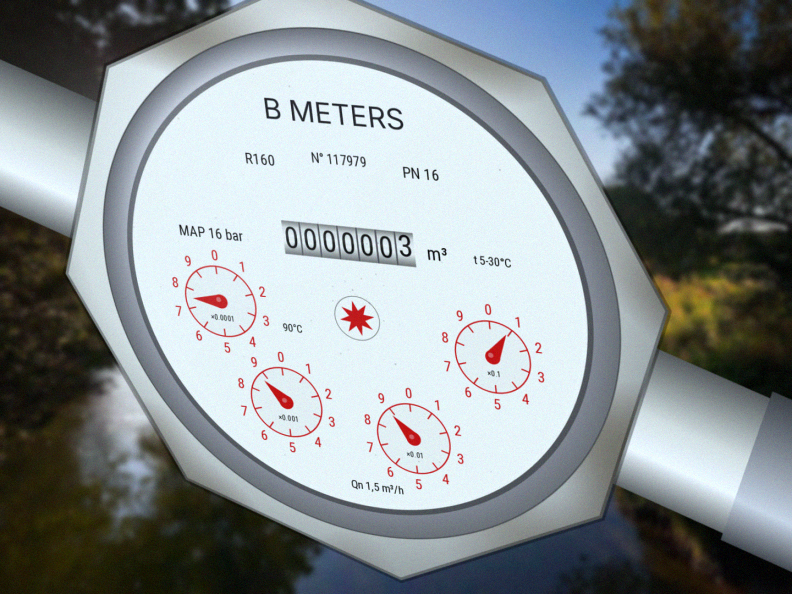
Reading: 3.0887 (m³)
